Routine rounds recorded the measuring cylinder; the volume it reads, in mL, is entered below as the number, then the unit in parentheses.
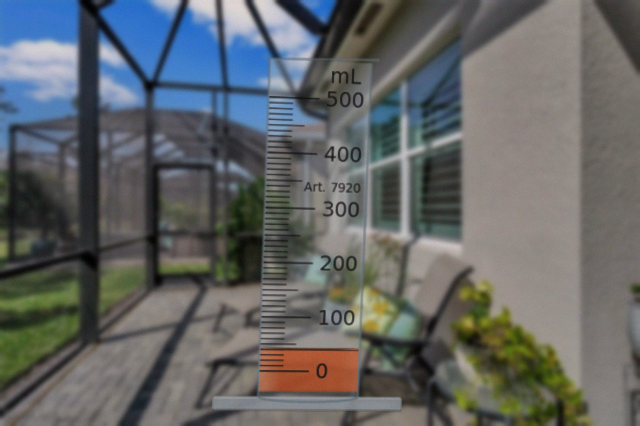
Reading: 40 (mL)
